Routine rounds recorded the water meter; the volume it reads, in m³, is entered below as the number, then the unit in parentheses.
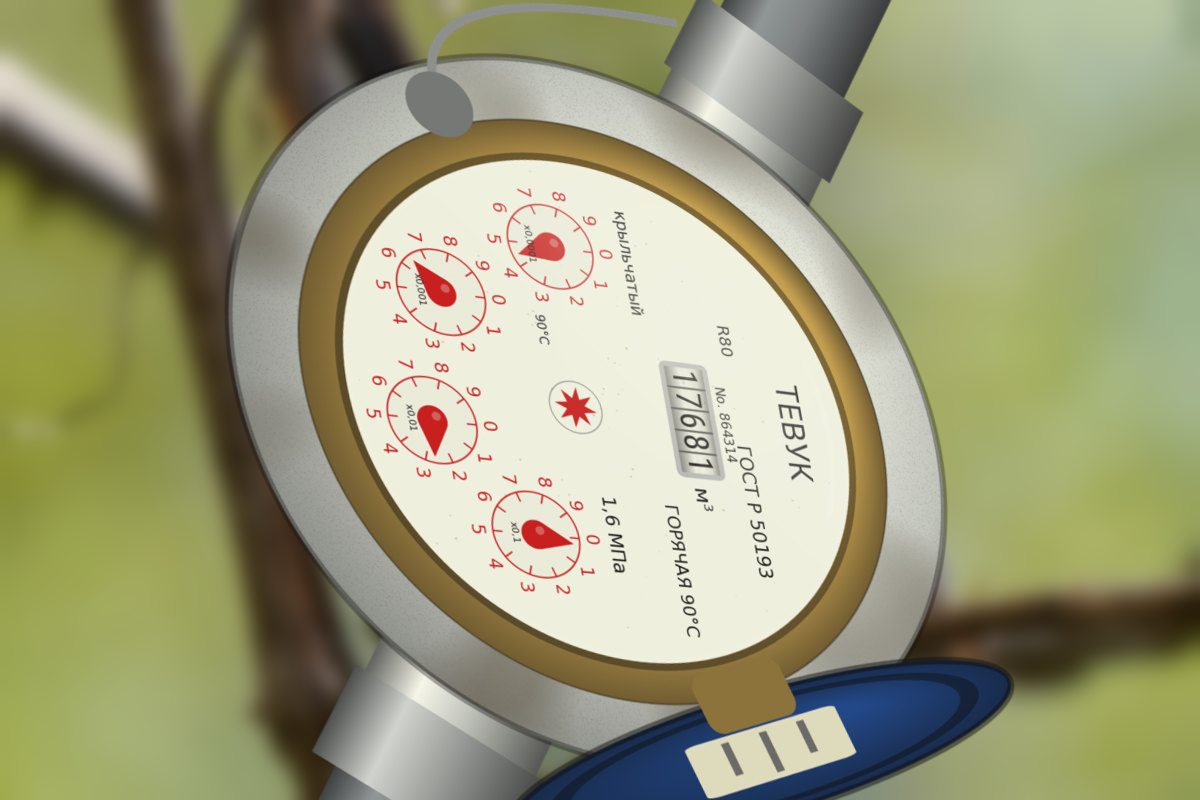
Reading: 17681.0264 (m³)
